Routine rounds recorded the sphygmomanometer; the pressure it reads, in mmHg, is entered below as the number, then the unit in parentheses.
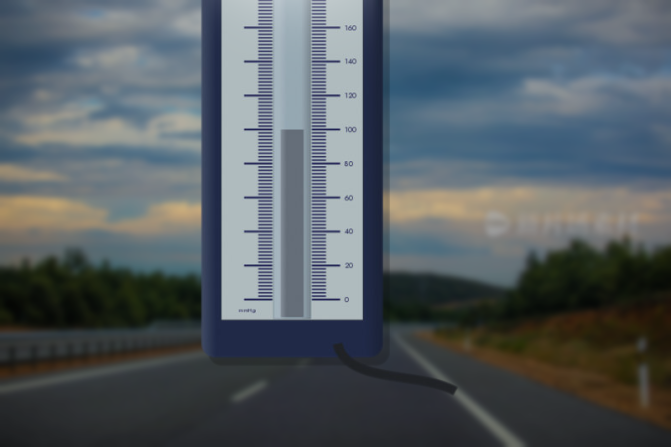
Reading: 100 (mmHg)
